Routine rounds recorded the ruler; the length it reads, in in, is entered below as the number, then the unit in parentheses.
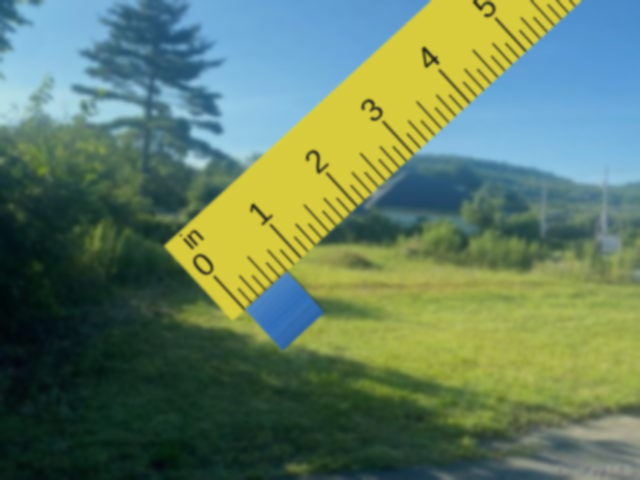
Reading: 0.75 (in)
